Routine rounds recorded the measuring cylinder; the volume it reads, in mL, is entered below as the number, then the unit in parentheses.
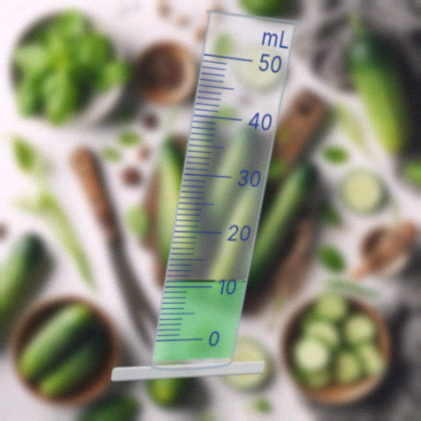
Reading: 11 (mL)
